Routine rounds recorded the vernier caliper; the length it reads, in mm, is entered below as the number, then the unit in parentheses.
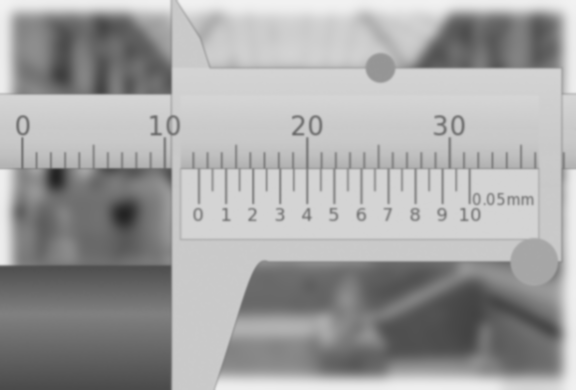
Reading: 12.4 (mm)
